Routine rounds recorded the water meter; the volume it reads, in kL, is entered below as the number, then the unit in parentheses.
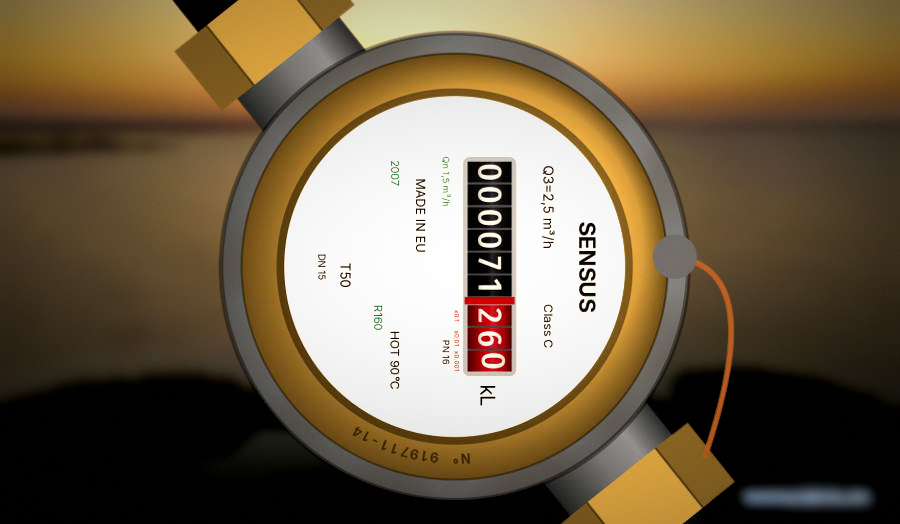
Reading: 71.260 (kL)
